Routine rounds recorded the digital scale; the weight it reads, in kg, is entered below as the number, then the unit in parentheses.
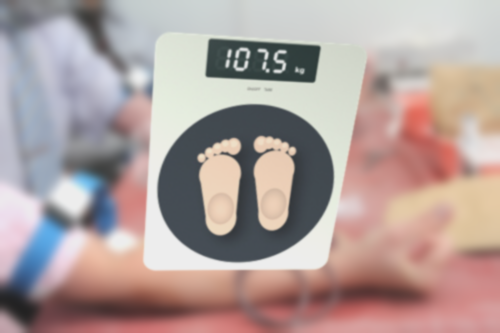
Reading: 107.5 (kg)
